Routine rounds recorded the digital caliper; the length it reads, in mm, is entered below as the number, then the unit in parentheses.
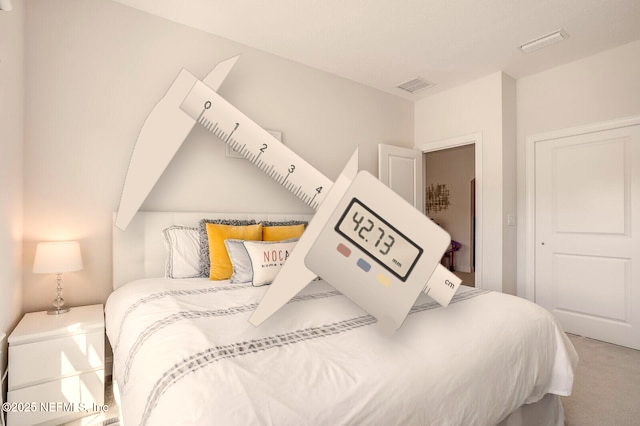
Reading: 42.73 (mm)
